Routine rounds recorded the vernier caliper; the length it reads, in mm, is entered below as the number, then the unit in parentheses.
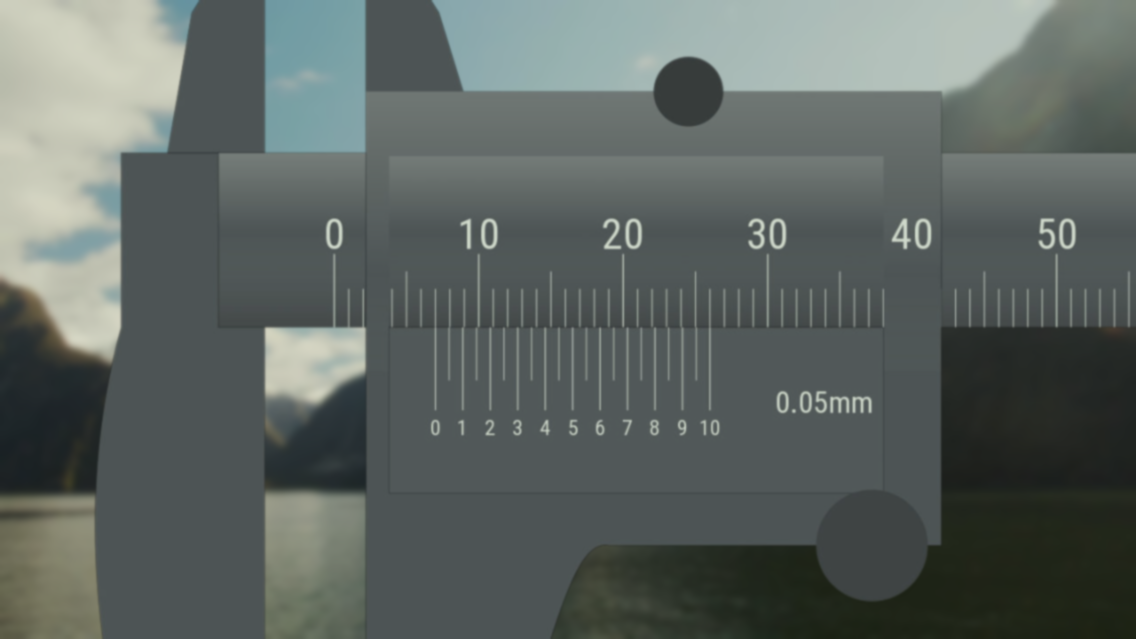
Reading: 7.0 (mm)
